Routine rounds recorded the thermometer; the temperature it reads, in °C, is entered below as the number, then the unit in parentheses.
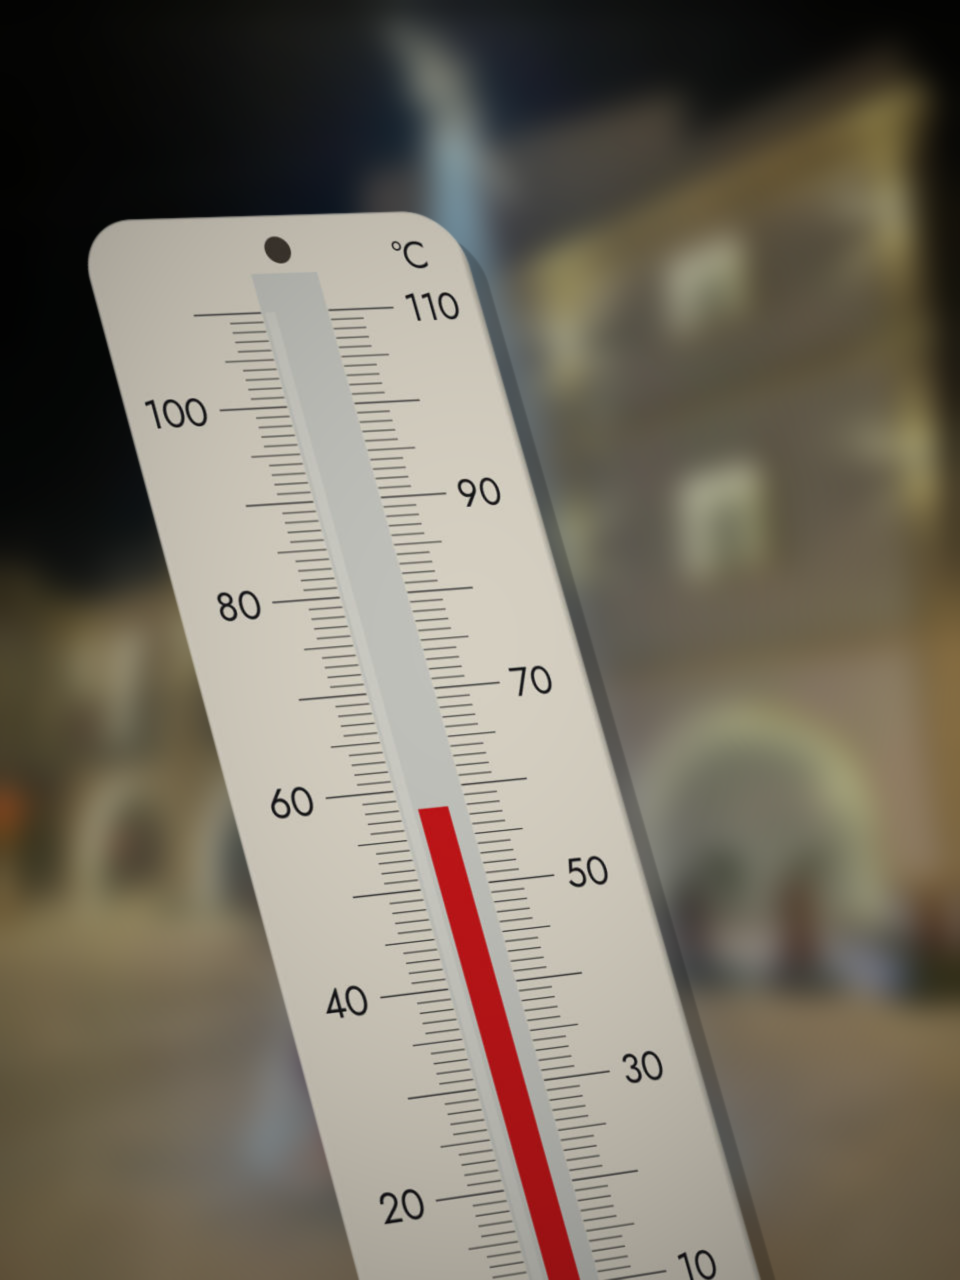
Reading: 58 (°C)
